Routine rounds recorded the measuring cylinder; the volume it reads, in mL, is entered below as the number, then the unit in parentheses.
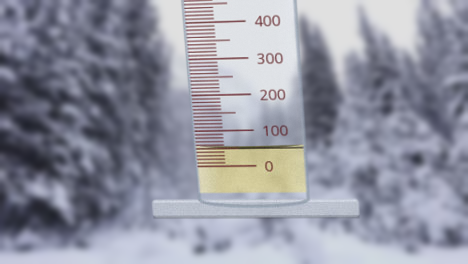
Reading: 50 (mL)
